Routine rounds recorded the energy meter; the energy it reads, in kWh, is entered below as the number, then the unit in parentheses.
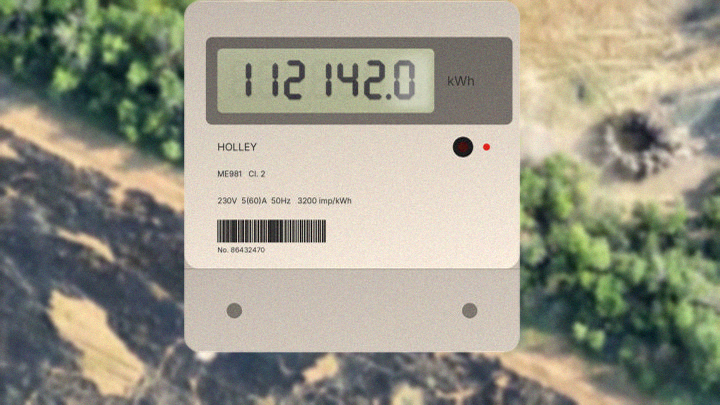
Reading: 112142.0 (kWh)
